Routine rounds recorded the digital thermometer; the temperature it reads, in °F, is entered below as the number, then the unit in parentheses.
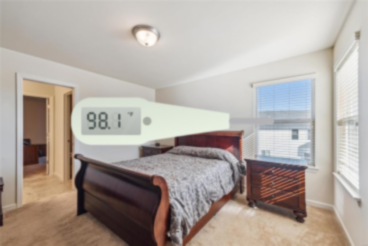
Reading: 98.1 (°F)
